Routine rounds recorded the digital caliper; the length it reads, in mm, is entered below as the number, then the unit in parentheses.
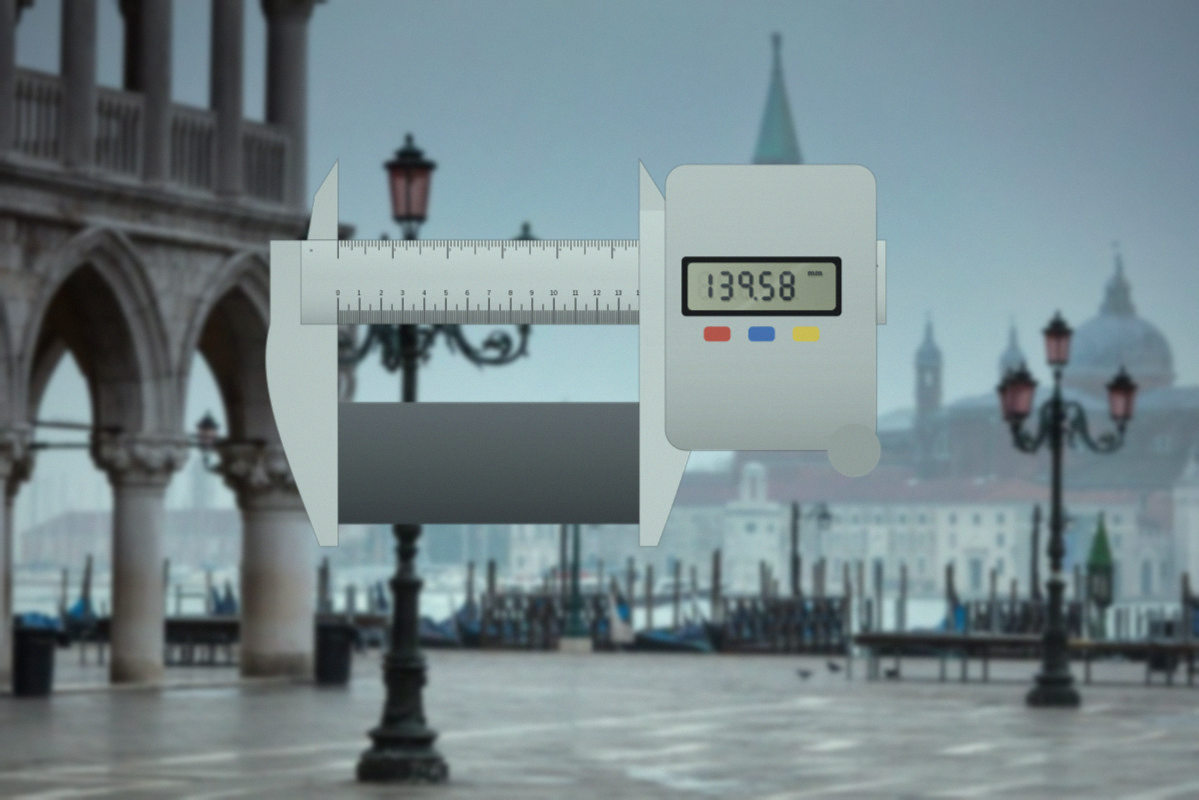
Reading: 139.58 (mm)
